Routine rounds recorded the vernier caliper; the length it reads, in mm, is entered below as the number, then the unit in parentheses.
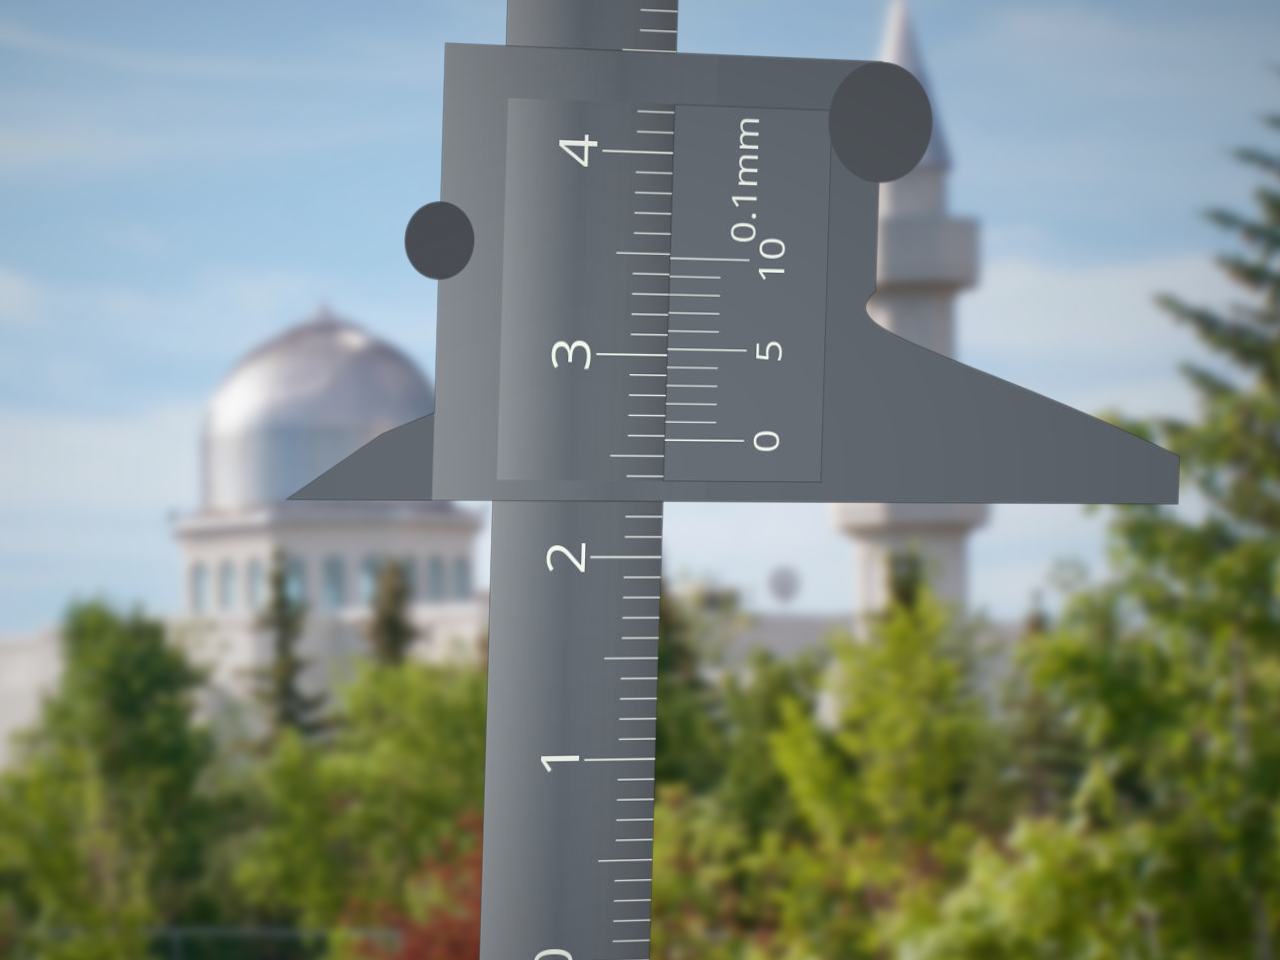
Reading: 25.8 (mm)
